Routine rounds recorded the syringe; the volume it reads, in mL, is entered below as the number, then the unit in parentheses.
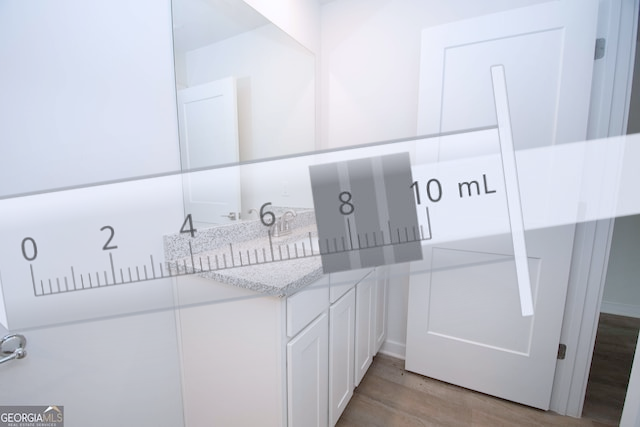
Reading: 7.2 (mL)
